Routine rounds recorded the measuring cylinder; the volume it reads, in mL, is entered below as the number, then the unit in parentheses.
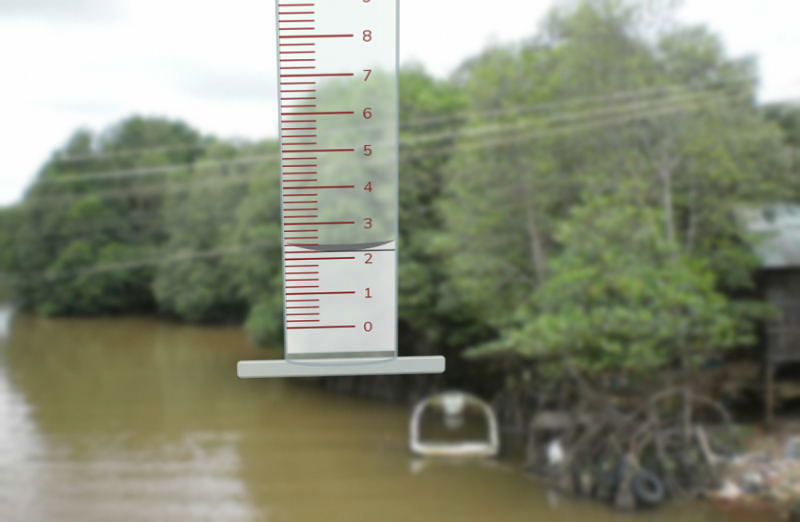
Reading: 2.2 (mL)
